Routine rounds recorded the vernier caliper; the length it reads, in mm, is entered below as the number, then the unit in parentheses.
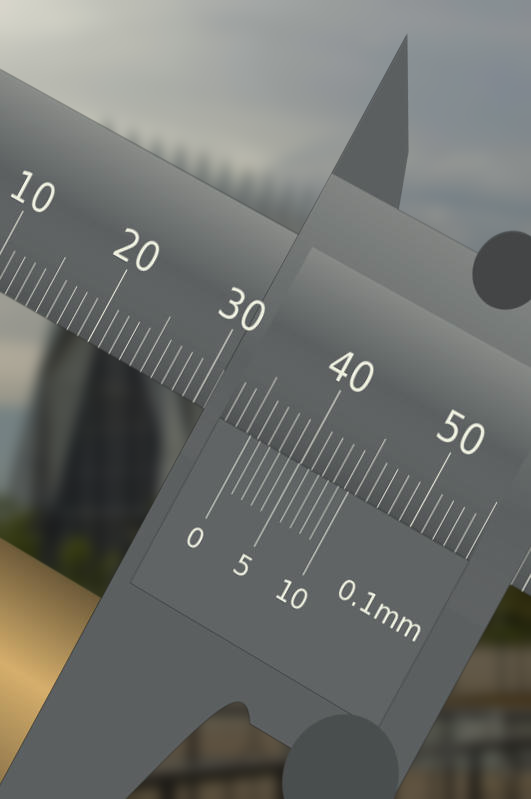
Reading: 35.4 (mm)
